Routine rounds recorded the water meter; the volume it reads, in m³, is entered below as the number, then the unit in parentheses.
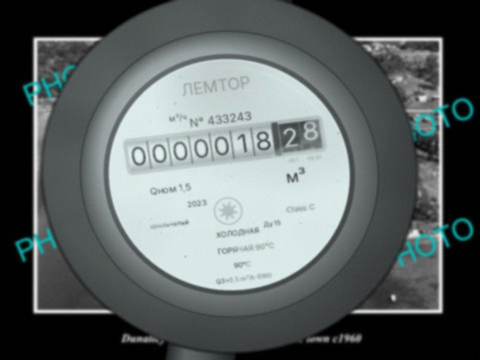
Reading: 18.28 (m³)
